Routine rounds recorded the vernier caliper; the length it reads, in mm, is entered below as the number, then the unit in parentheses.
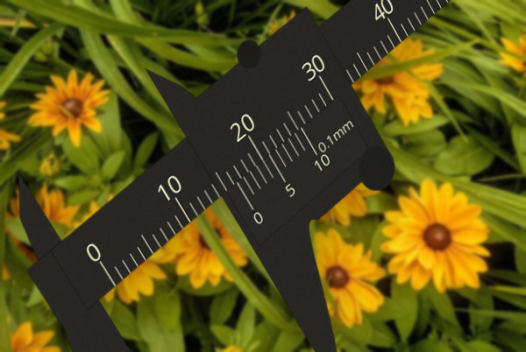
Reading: 16.4 (mm)
